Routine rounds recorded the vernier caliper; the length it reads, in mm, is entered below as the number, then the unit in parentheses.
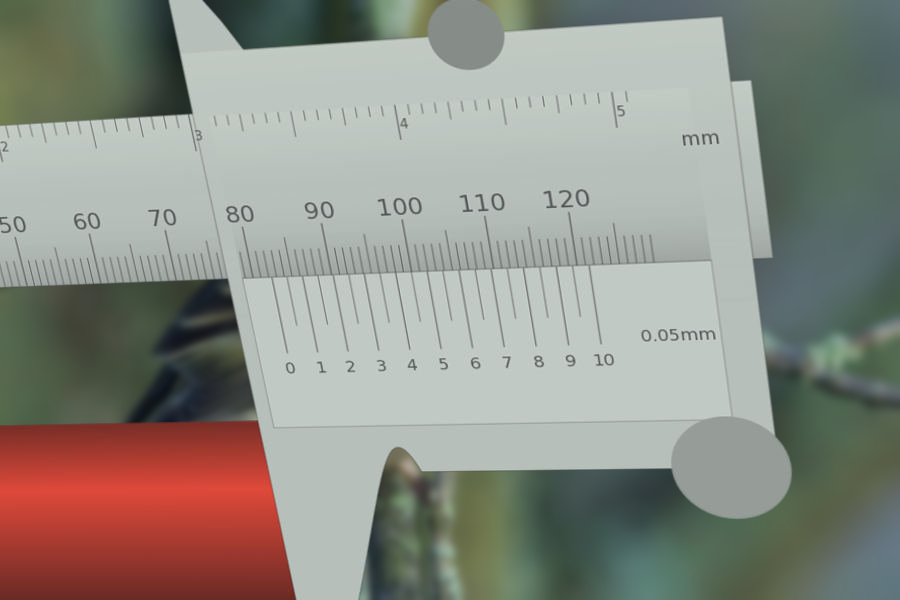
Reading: 82.4 (mm)
